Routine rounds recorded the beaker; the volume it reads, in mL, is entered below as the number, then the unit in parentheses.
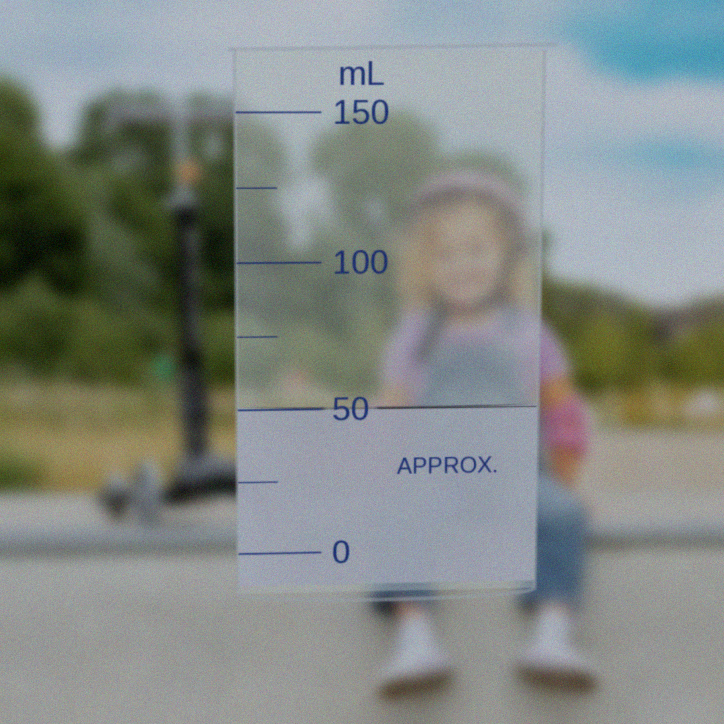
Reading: 50 (mL)
